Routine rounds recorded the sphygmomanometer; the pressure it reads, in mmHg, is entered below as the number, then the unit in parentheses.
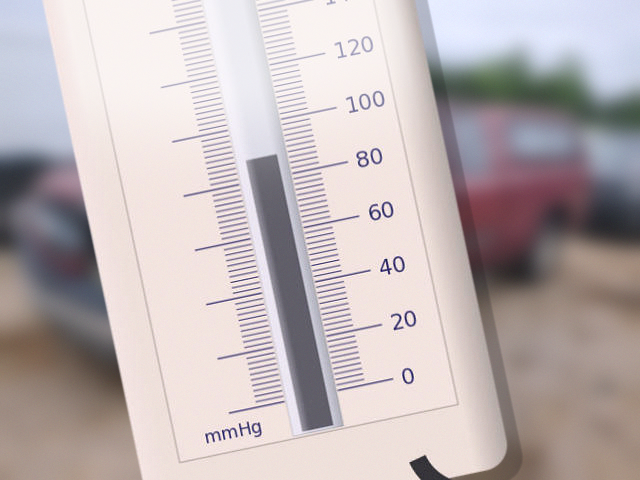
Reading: 88 (mmHg)
